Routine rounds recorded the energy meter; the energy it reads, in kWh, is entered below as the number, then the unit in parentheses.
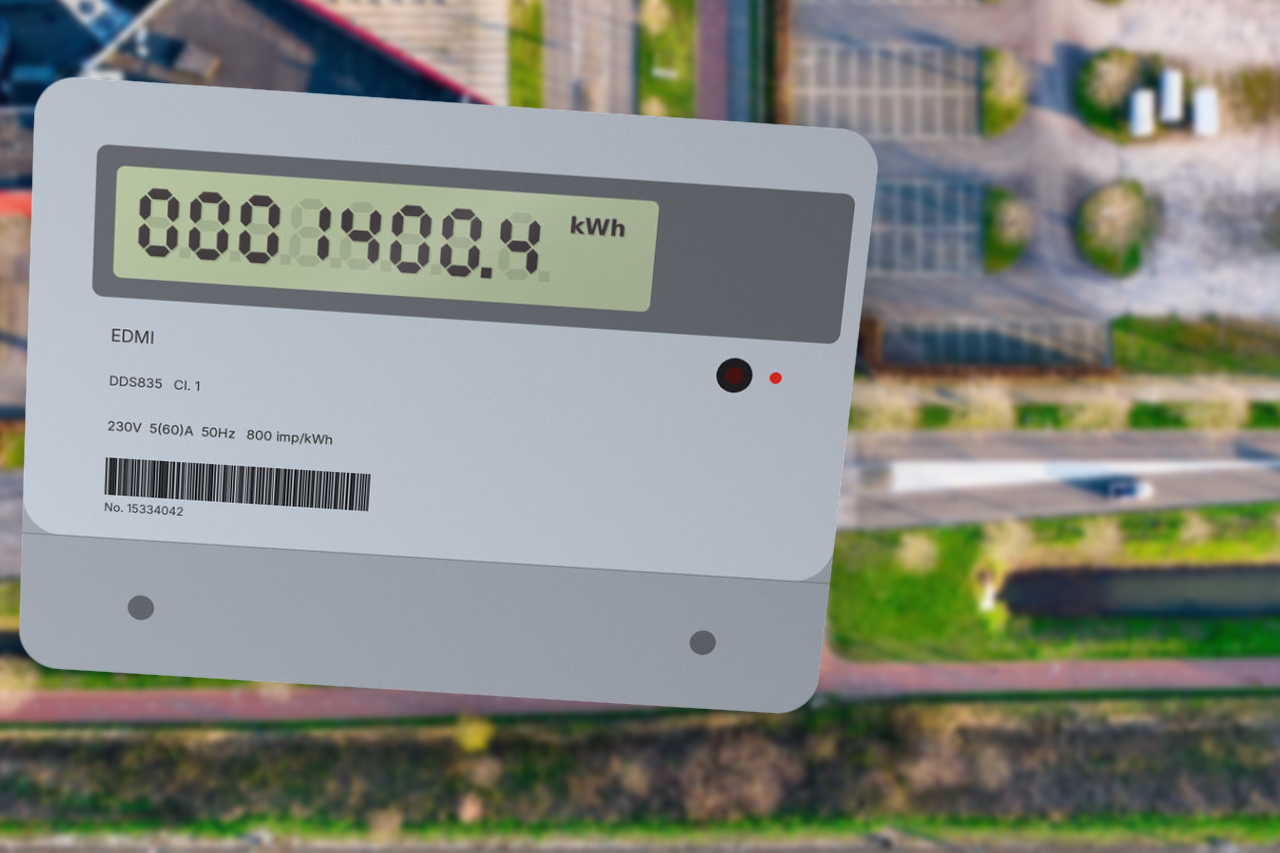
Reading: 1400.4 (kWh)
